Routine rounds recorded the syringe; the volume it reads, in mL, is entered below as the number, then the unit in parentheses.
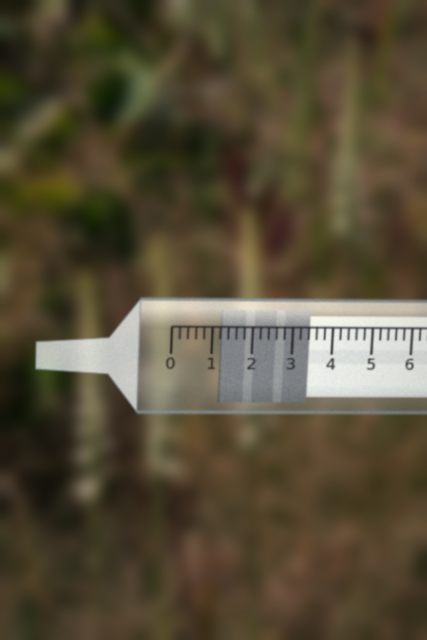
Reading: 1.2 (mL)
